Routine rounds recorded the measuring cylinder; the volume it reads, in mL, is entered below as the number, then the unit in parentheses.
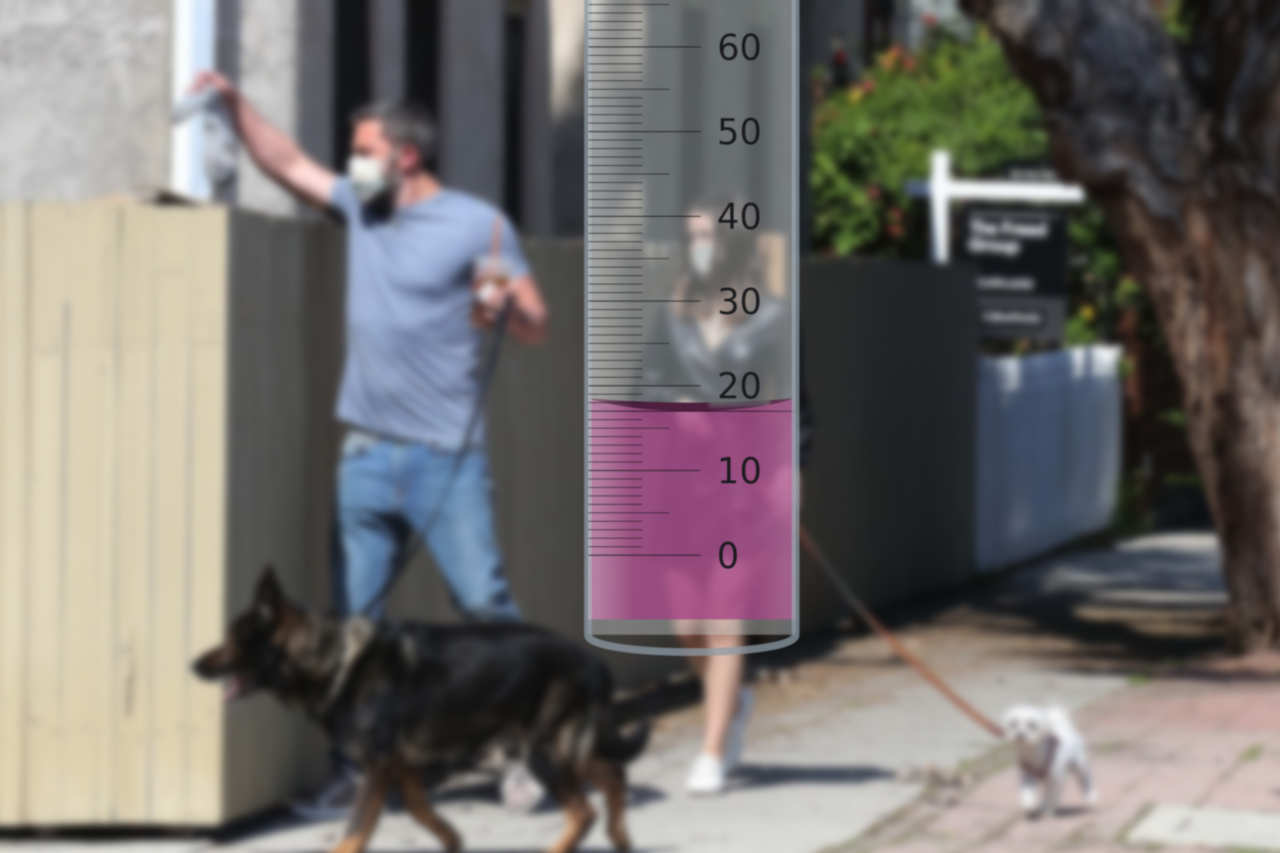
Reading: 17 (mL)
